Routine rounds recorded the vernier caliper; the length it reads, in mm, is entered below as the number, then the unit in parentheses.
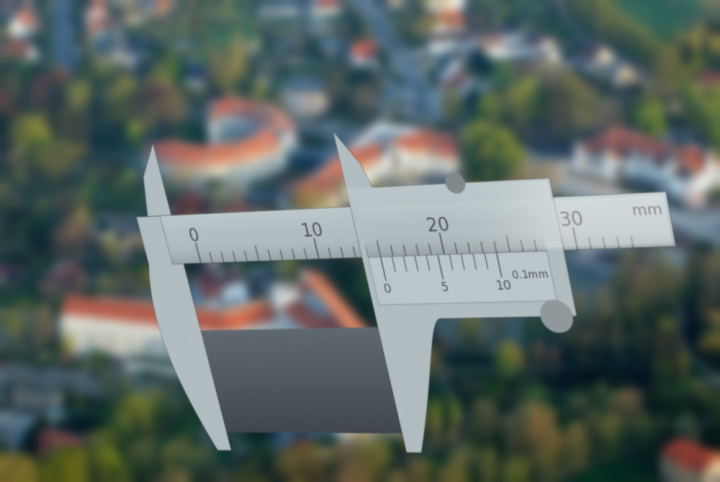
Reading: 15.0 (mm)
